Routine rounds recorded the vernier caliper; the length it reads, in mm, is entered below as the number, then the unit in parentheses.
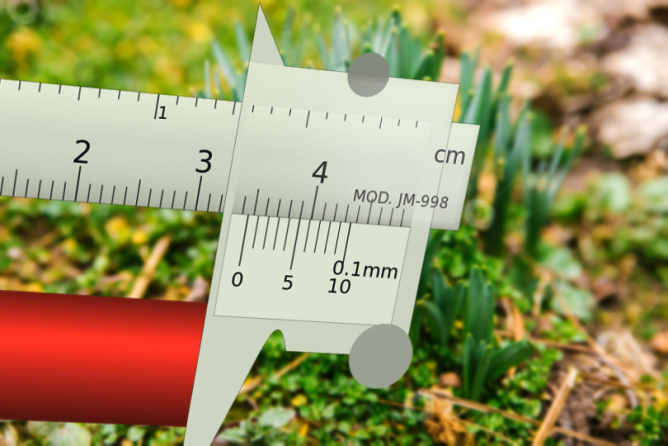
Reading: 34.5 (mm)
